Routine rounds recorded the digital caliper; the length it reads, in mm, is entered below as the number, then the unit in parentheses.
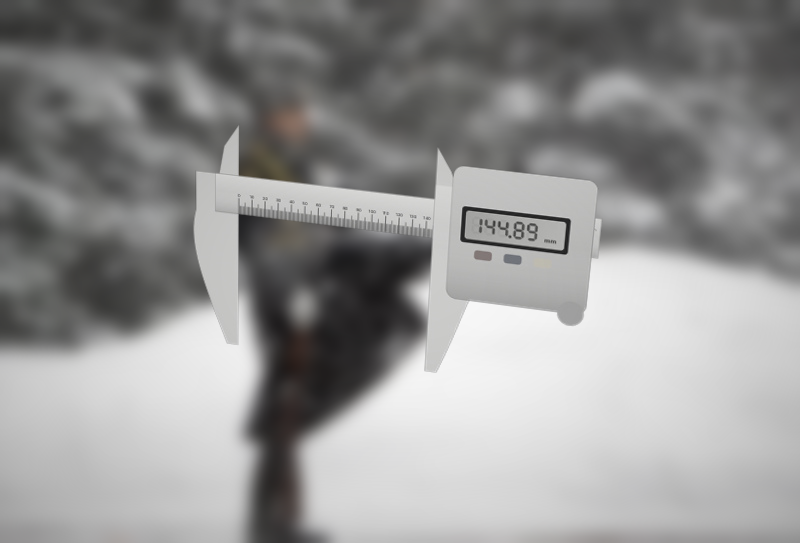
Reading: 144.89 (mm)
